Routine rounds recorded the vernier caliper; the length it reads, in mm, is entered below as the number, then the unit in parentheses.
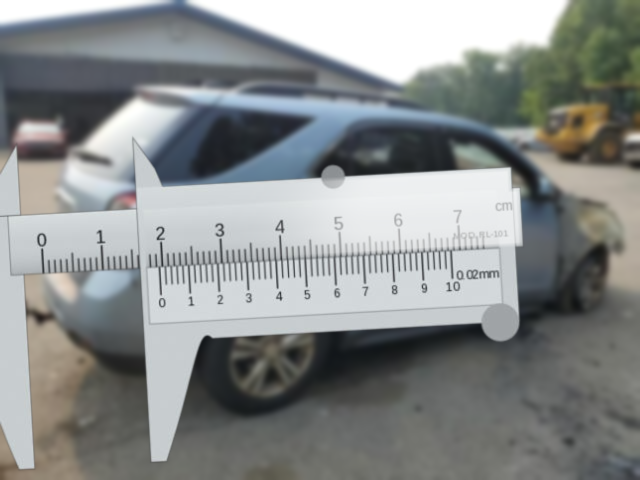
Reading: 19.5 (mm)
